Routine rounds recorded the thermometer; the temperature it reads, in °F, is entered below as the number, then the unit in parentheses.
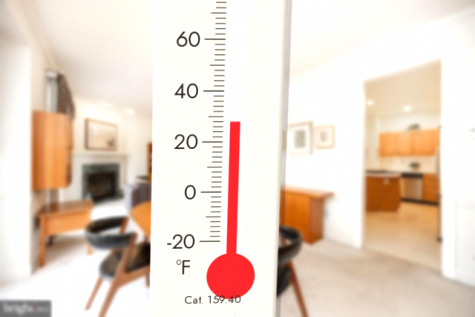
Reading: 28 (°F)
